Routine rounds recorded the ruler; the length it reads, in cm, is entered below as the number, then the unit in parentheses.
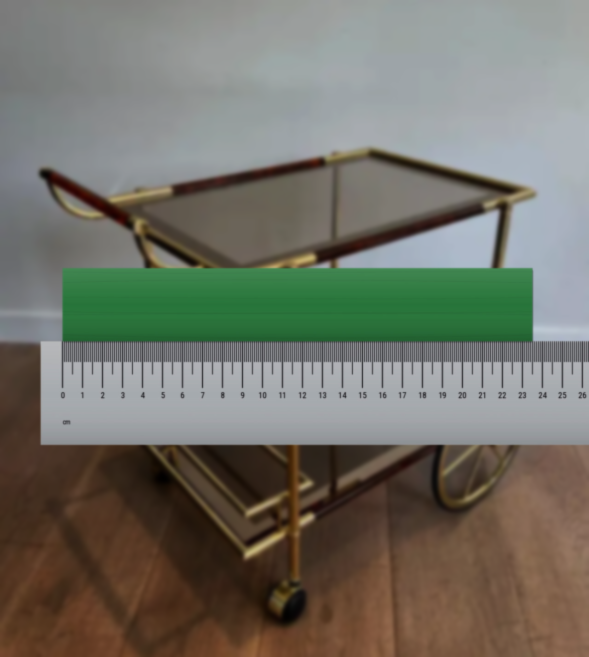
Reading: 23.5 (cm)
